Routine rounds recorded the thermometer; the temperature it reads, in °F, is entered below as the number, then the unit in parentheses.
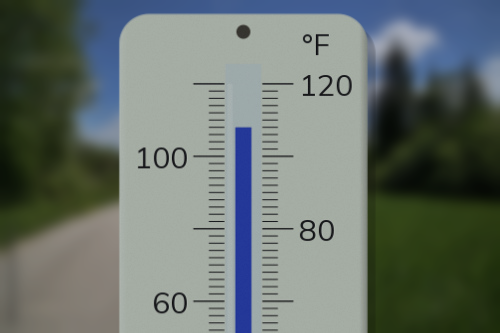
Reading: 108 (°F)
